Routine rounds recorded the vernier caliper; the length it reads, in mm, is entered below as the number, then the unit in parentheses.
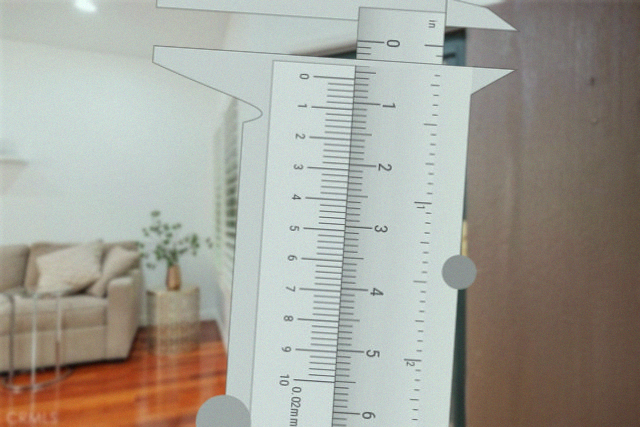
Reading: 6.2 (mm)
